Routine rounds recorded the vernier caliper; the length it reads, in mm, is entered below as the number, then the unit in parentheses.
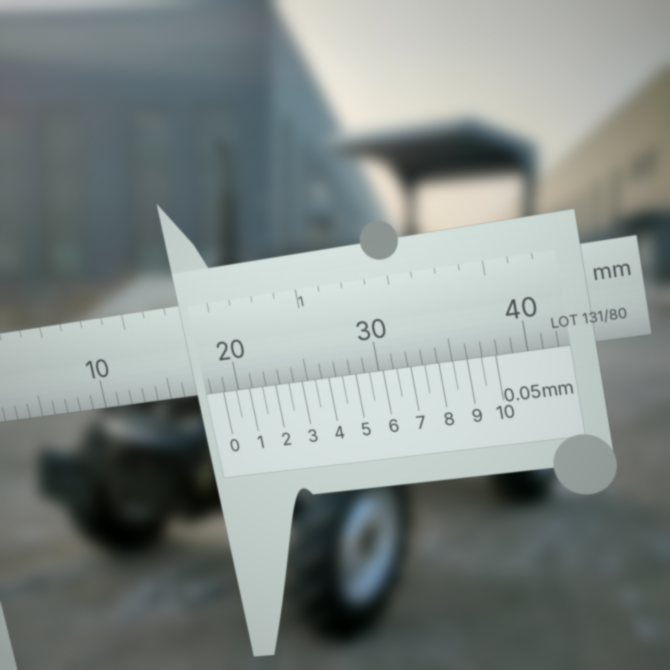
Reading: 18.9 (mm)
